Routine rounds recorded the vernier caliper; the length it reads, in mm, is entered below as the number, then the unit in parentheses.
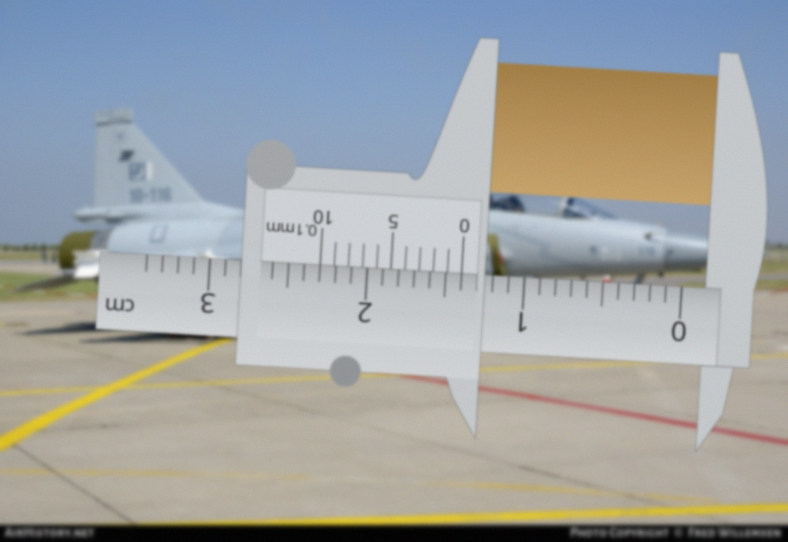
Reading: 14.0 (mm)
